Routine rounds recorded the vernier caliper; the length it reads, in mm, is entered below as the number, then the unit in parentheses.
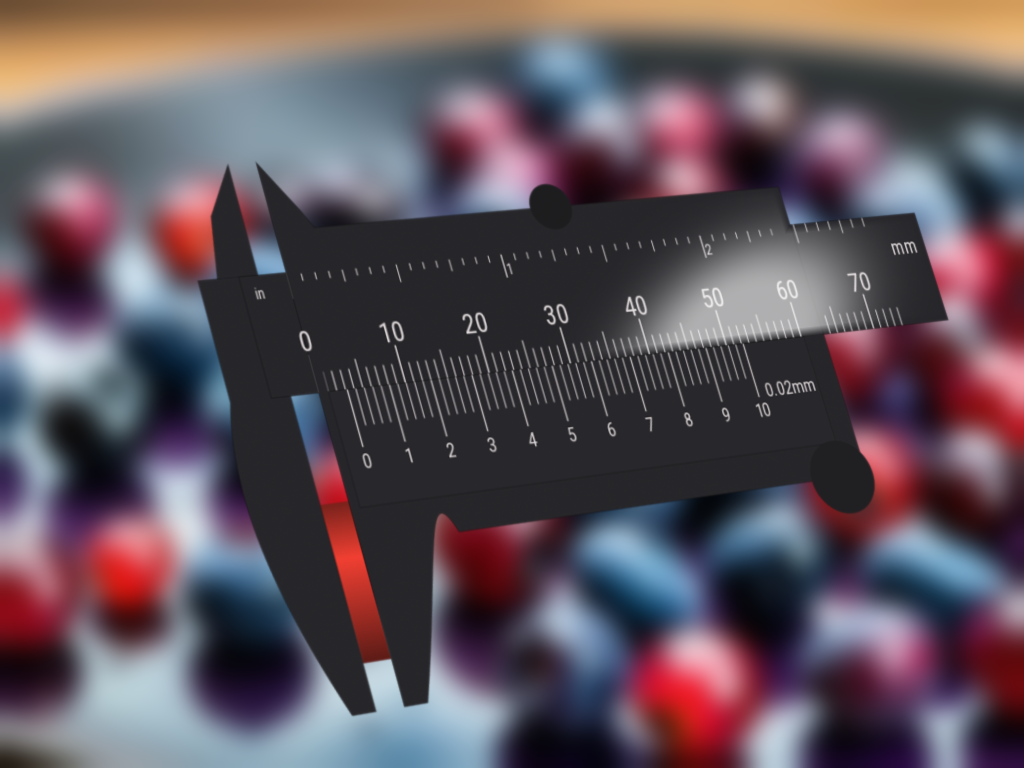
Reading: 3.2 (mm)
